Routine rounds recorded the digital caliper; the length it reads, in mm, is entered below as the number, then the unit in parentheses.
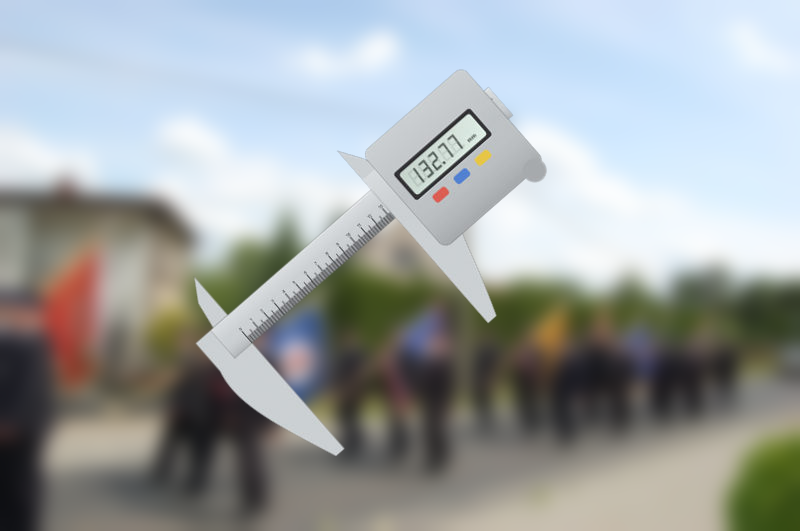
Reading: 132.77 (mm)
